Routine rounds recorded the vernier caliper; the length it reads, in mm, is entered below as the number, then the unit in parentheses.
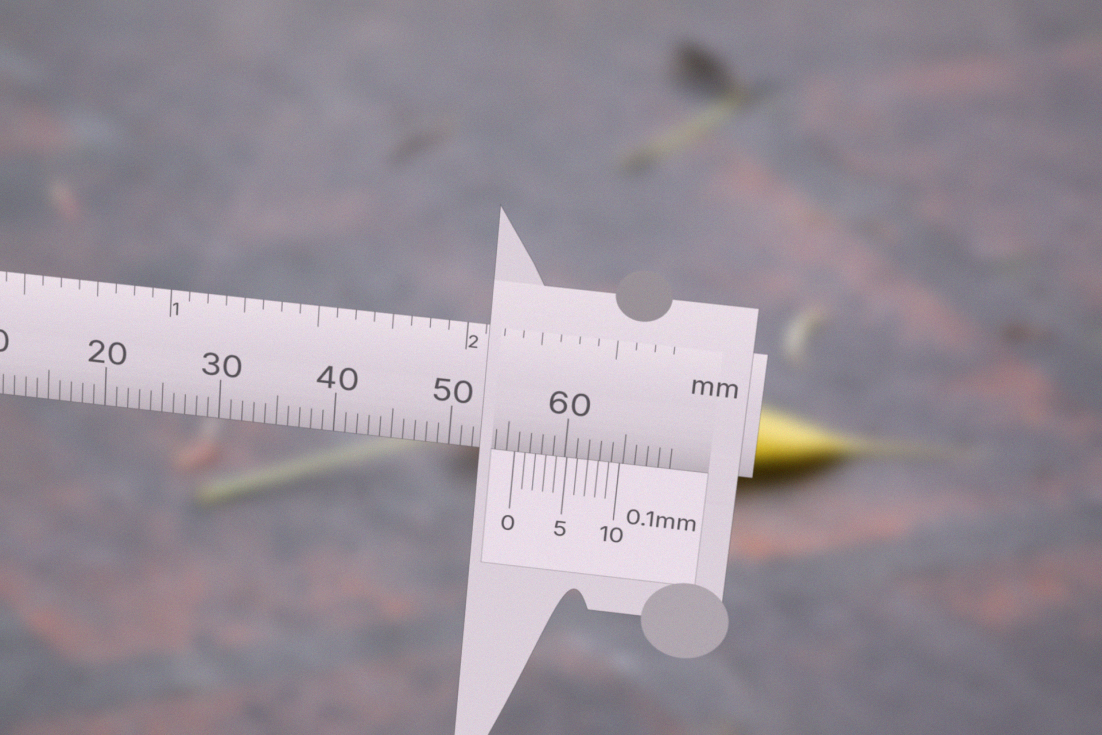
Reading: 55.7 (mm)
